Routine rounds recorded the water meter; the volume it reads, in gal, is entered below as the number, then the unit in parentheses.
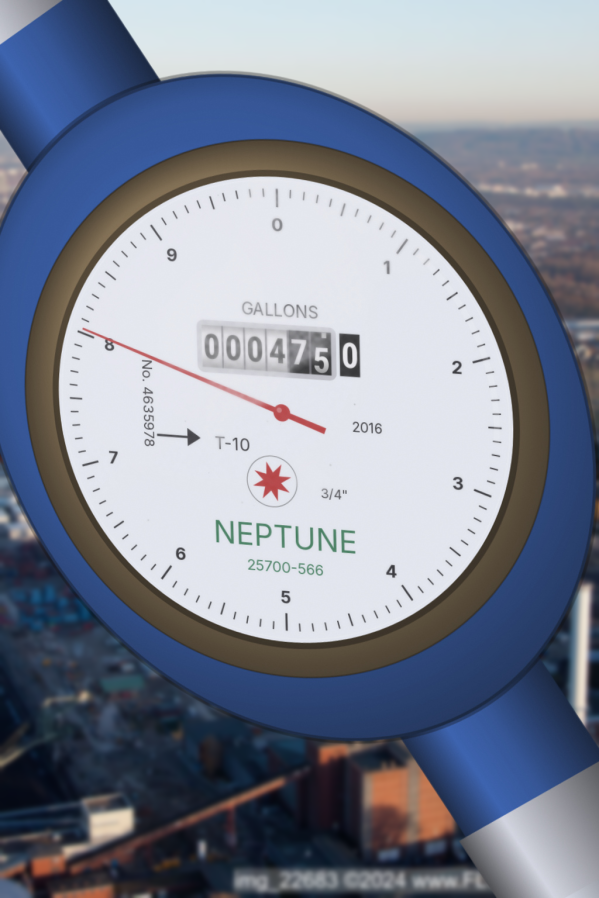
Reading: 4748.0 (gal)
